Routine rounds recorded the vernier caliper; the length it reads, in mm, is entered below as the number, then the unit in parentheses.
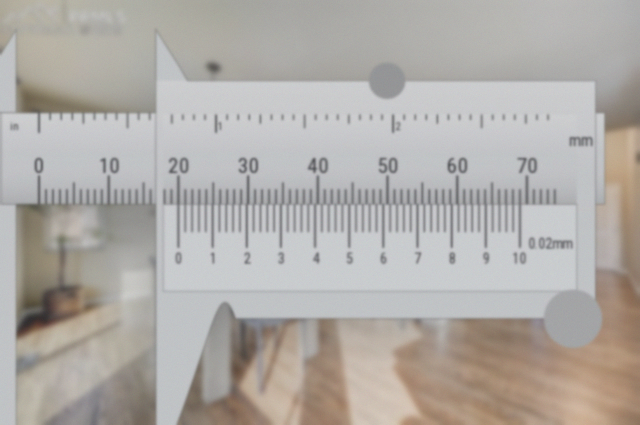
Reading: 20.0 (mm)
